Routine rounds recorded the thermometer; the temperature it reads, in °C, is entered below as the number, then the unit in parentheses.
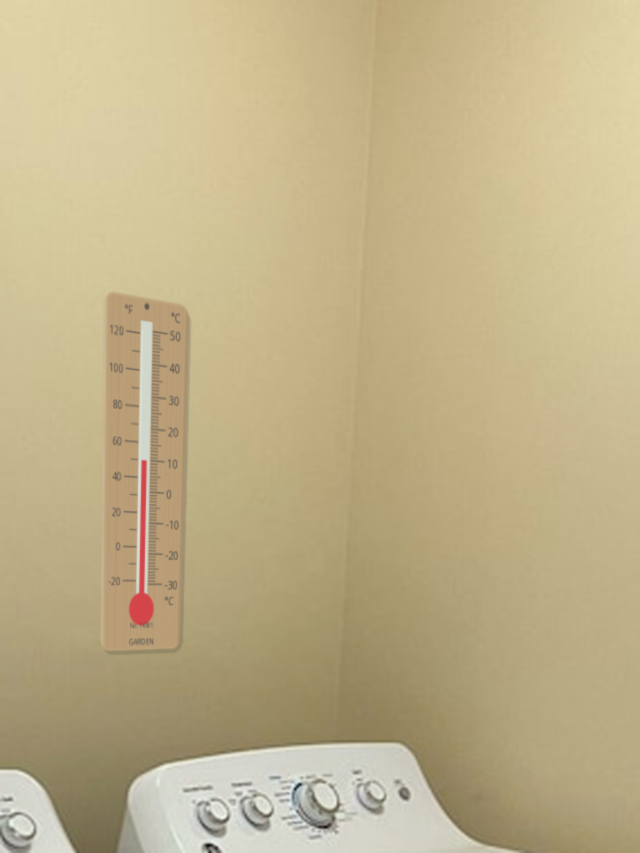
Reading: 10 (°C)
